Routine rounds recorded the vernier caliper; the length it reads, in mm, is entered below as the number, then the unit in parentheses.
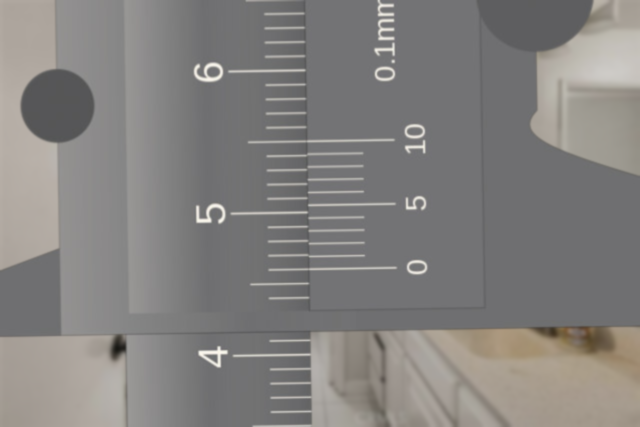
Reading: 46.0 (mm)
